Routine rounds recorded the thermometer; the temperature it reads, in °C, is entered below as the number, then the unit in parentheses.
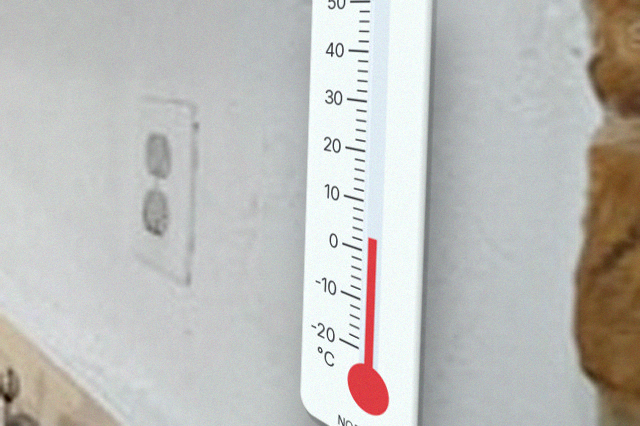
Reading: 3 (°C)
